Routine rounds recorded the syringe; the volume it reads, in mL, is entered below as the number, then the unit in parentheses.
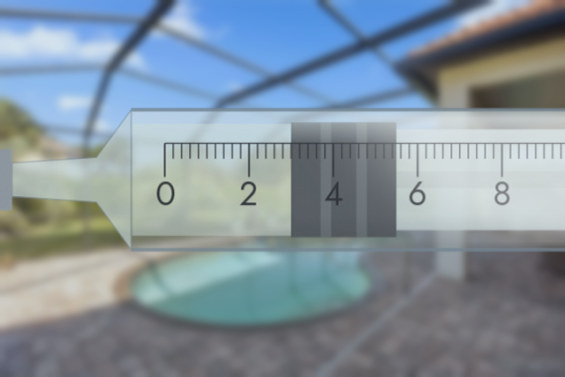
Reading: 3 (mL)
